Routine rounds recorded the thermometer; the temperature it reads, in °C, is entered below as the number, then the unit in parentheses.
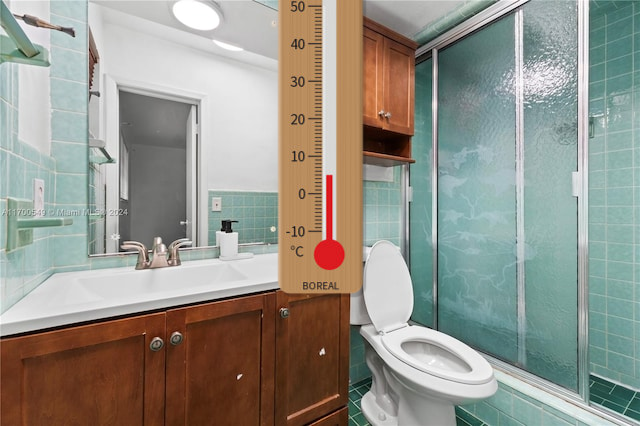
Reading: 5 (°C)
